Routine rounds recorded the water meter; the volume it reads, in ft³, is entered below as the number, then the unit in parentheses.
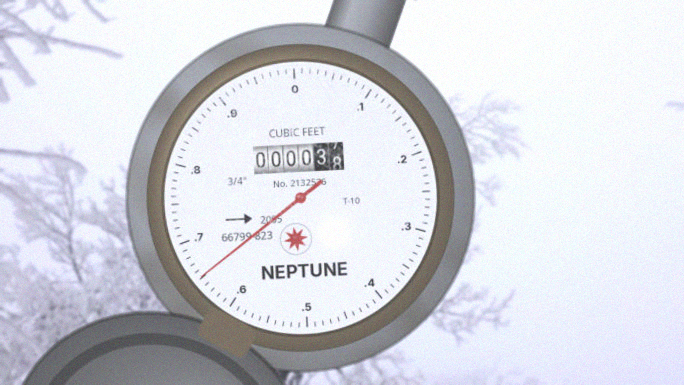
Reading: 37.65 (ft³)
